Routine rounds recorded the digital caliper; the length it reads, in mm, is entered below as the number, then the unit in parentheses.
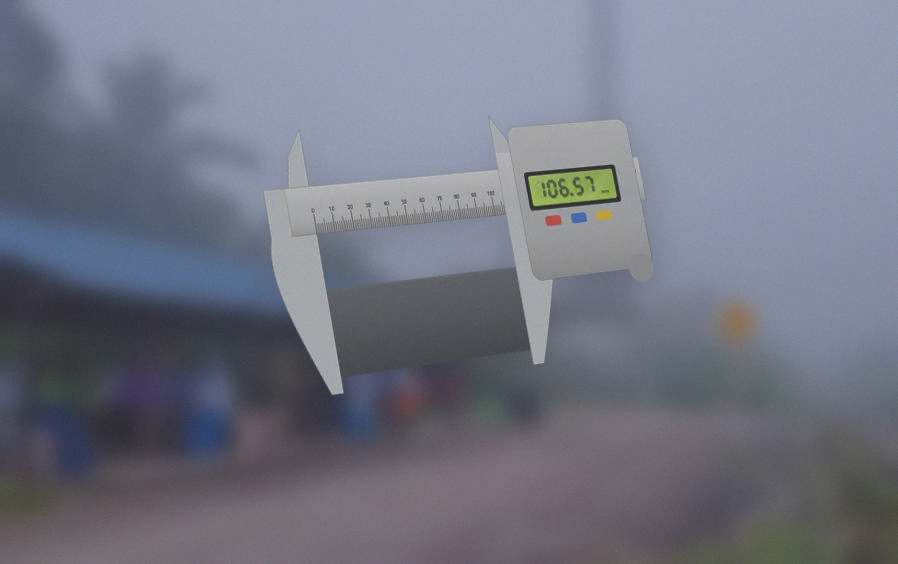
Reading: 106.57 (mm)
